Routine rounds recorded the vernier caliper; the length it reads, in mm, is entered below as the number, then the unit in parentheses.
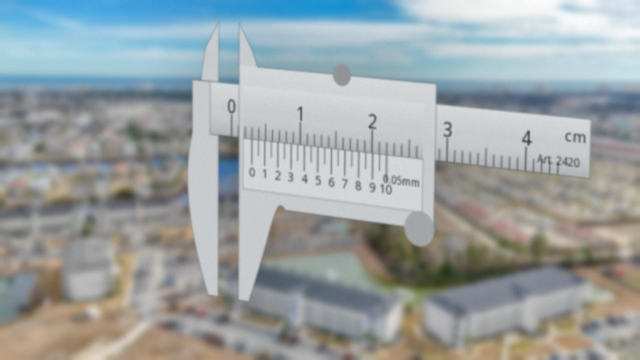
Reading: 3.0 (mm)
